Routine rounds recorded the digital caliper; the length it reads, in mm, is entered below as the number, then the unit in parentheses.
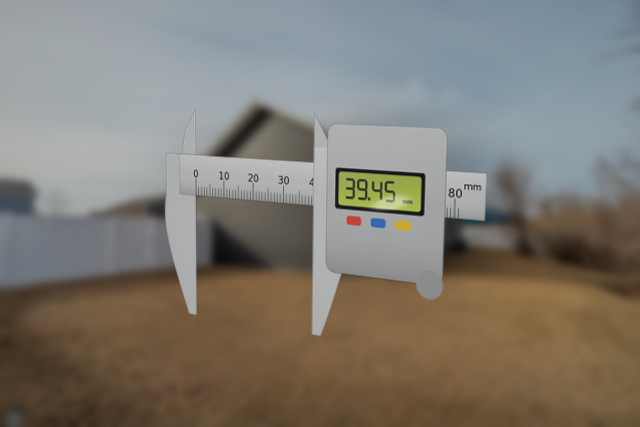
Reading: 39.45 (mm)
